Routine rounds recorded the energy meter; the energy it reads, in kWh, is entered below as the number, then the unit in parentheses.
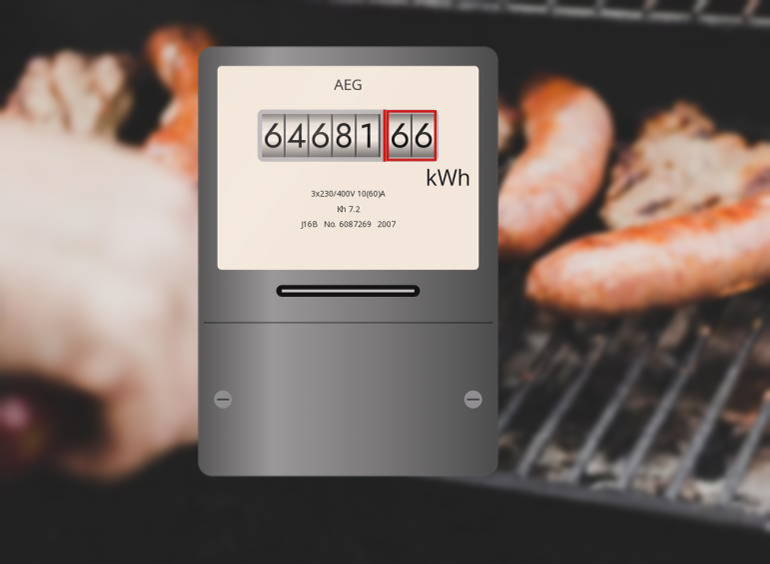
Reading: 64681.66 (kWh)
